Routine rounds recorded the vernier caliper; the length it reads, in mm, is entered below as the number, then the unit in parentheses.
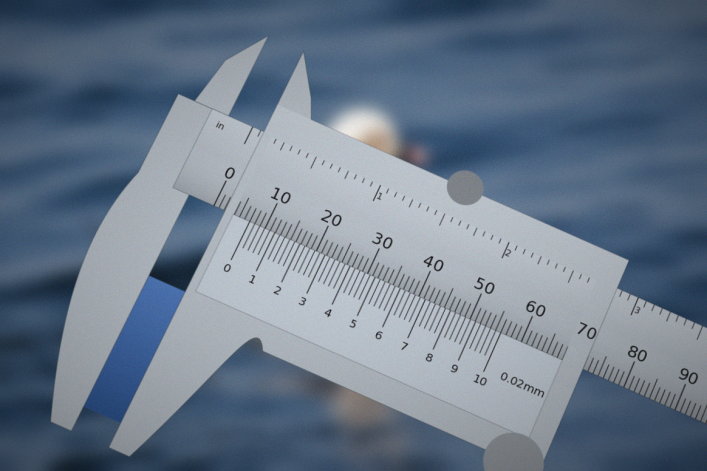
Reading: 7.0 (mm)
